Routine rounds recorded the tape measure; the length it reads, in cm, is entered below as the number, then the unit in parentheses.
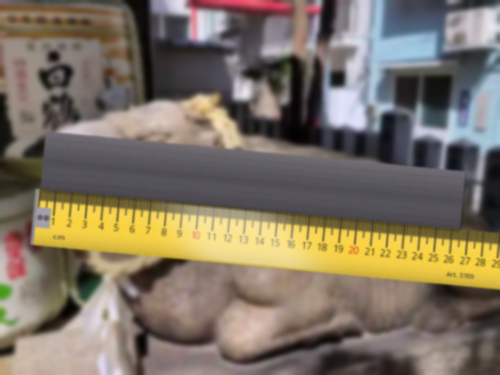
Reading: 26.5 (cm)
